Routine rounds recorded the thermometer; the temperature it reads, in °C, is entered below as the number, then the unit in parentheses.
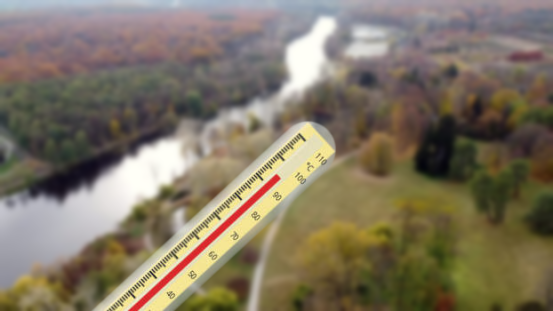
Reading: 95 (°C)
